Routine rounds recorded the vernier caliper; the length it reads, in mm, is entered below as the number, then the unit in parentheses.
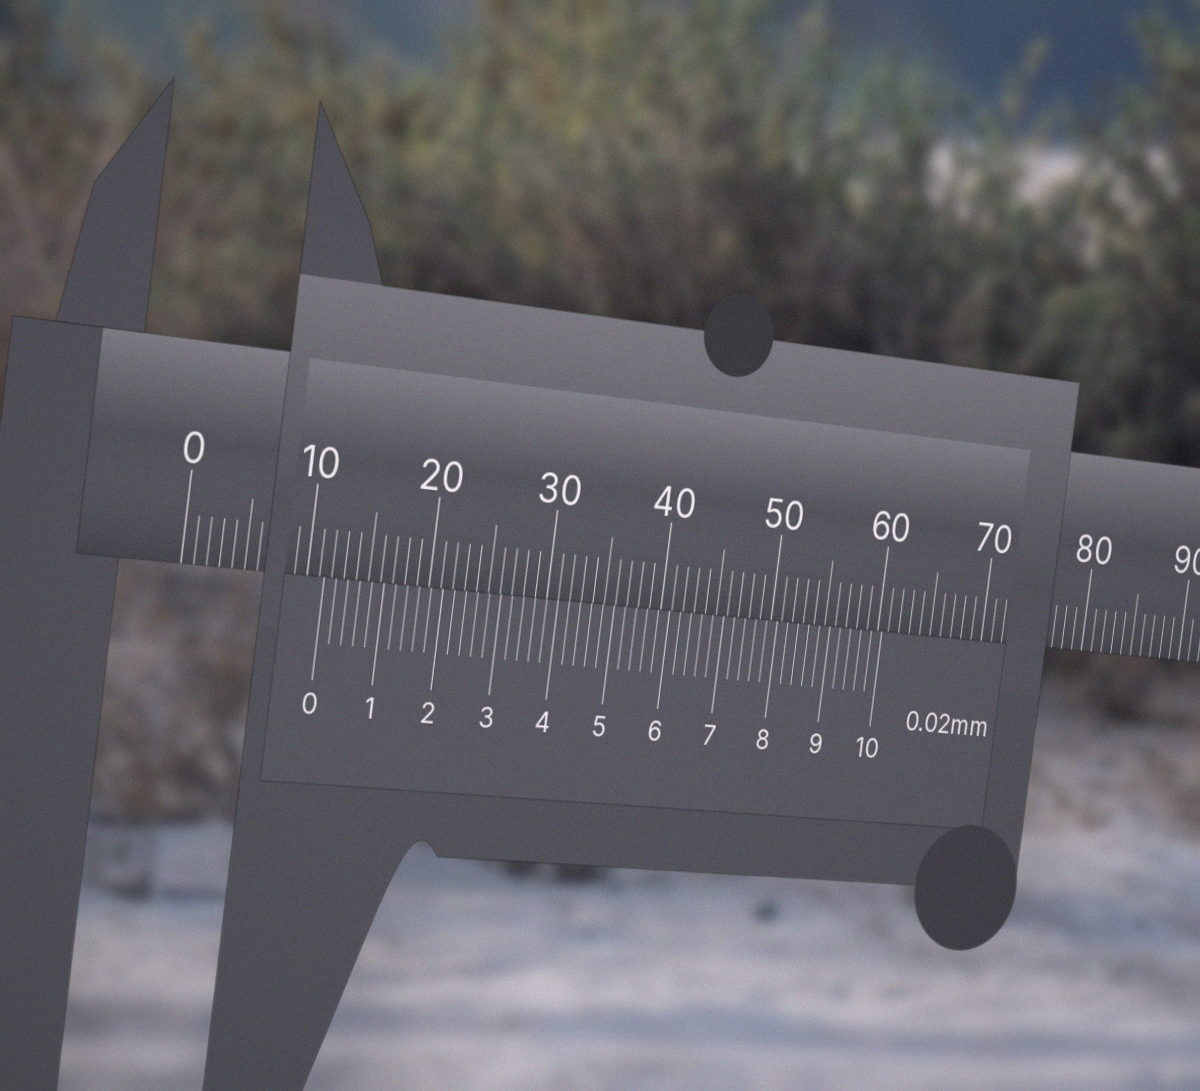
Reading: 11.4 (mm)
